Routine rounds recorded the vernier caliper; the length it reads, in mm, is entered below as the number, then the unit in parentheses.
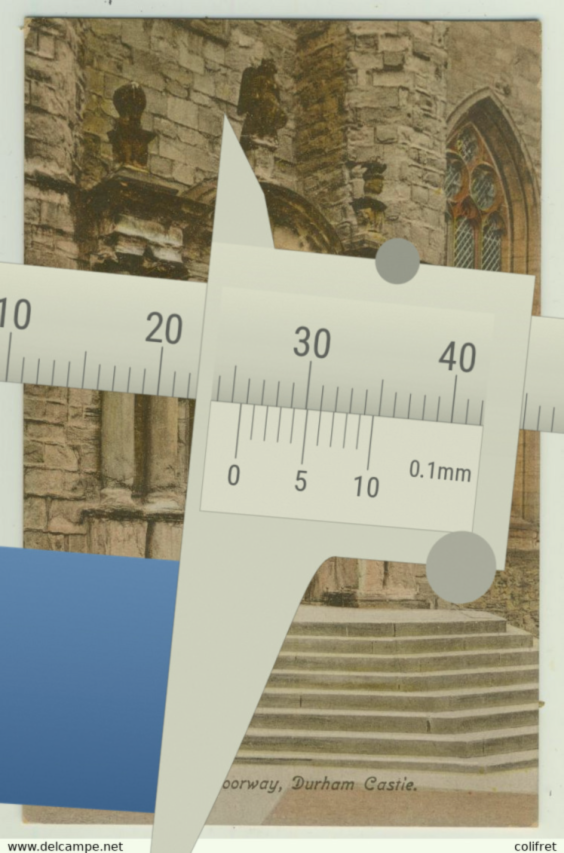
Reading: 25.6 (mm)
